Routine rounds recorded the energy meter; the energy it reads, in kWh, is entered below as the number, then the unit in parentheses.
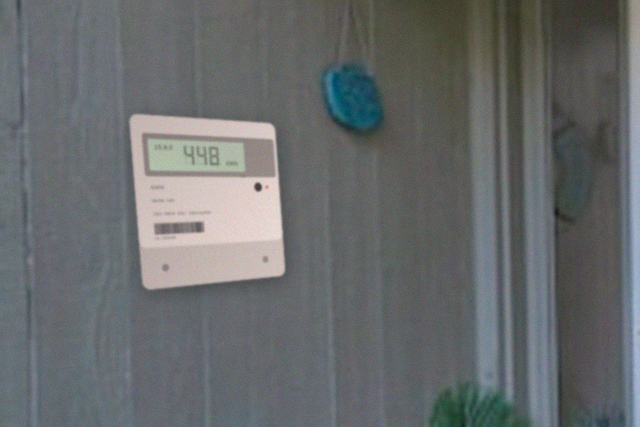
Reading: 448 (kWh)
